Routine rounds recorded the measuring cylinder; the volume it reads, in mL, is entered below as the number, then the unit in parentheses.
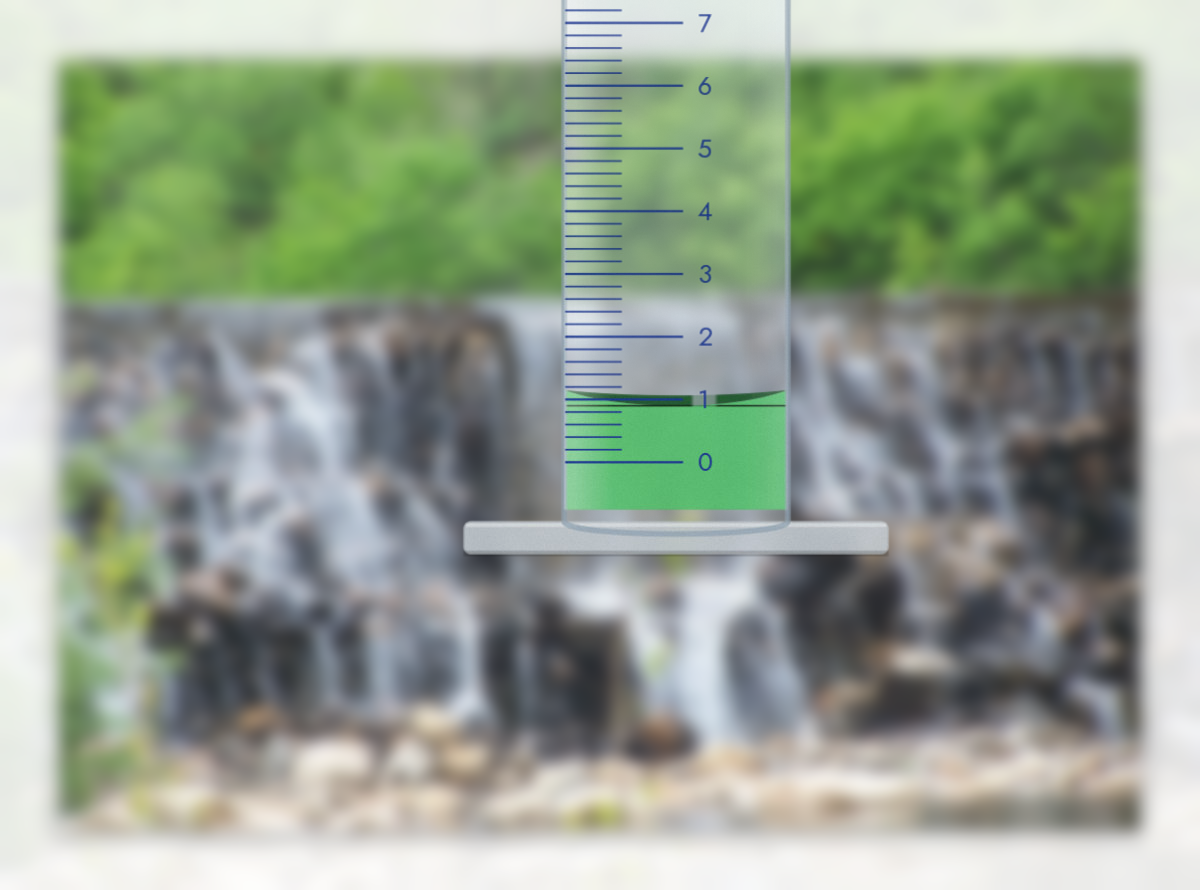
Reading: 0.9 (mL)
